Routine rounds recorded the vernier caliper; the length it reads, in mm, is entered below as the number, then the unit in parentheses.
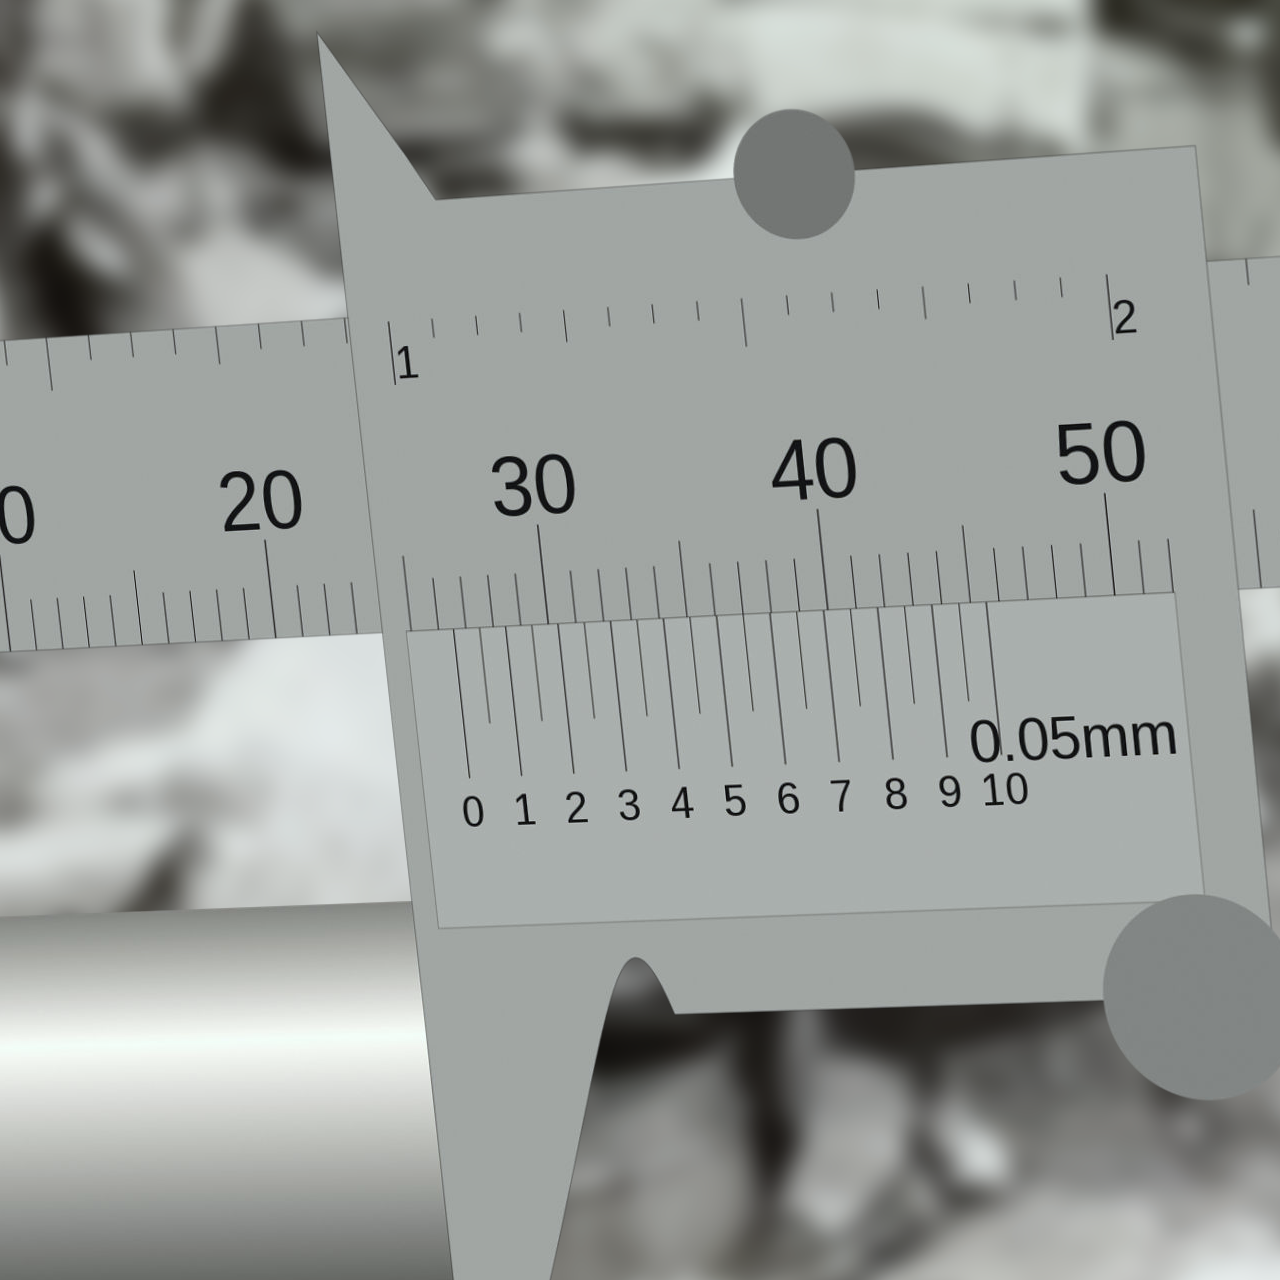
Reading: 26.55 (mm)
